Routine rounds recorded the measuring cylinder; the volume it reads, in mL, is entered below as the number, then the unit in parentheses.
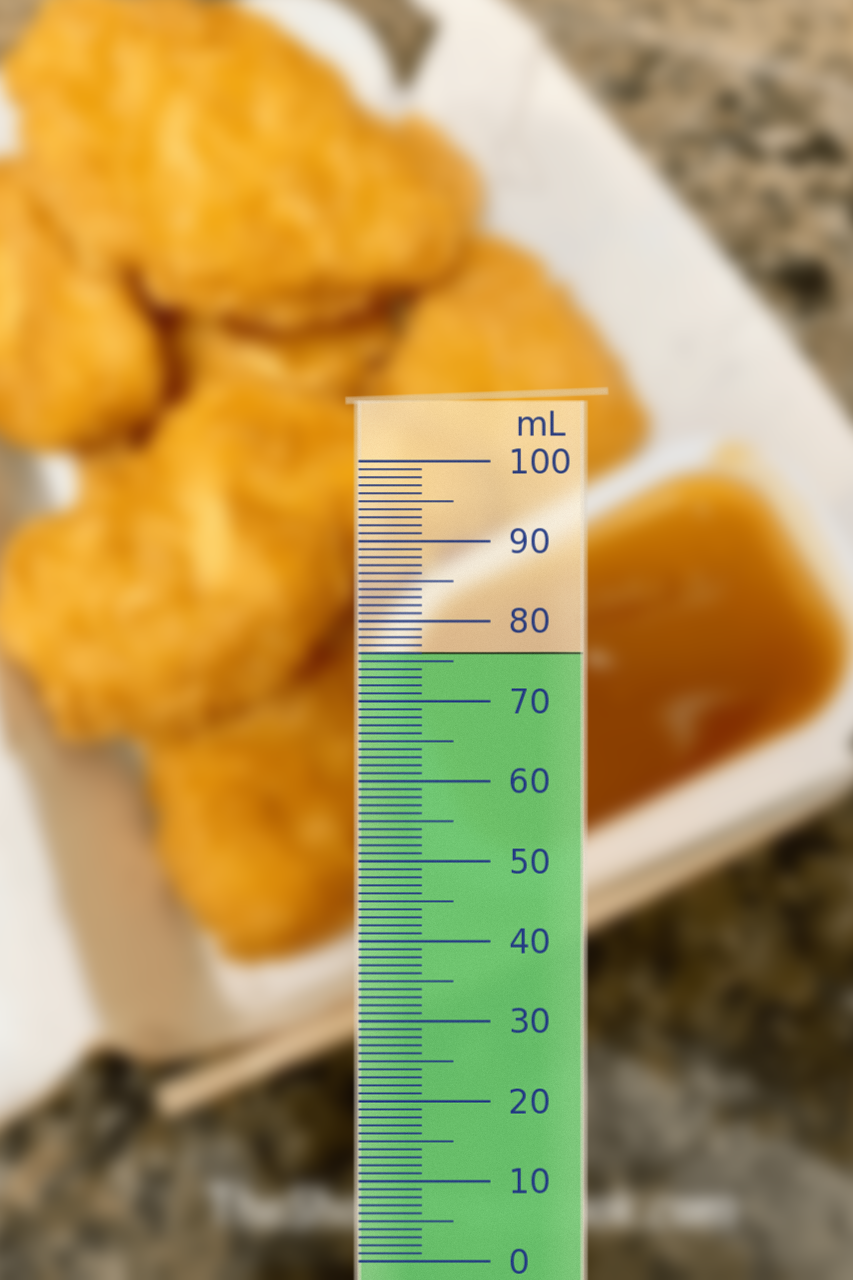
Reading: 76 (mL)
